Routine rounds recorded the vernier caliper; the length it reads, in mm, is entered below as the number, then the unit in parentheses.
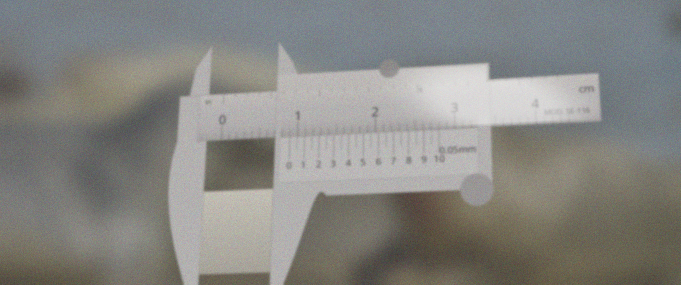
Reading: 9.0 (mm)
